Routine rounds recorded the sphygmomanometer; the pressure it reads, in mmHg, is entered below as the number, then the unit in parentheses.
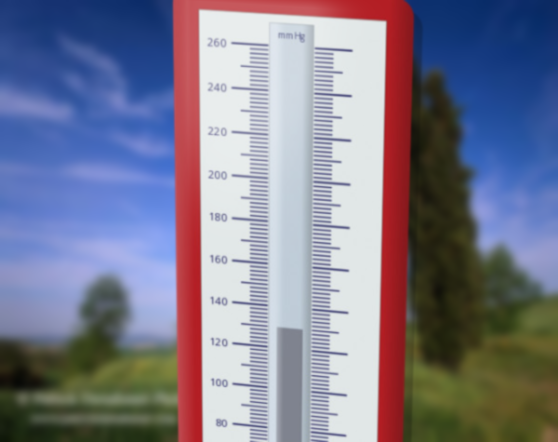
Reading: 130 (mmHg)
